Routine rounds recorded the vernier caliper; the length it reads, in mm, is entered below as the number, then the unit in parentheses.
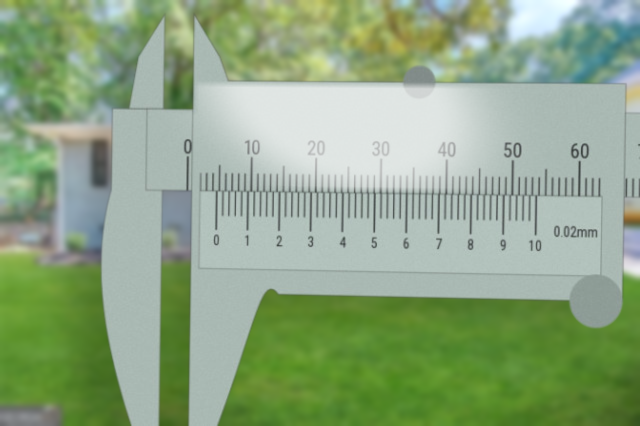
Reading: 4.6 (mm)
